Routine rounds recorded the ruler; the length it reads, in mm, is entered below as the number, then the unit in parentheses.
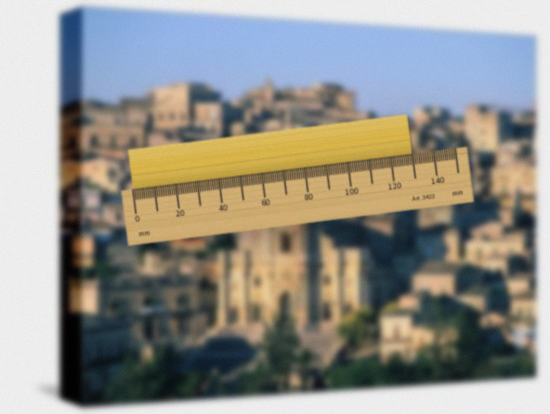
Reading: 130 (mm)
